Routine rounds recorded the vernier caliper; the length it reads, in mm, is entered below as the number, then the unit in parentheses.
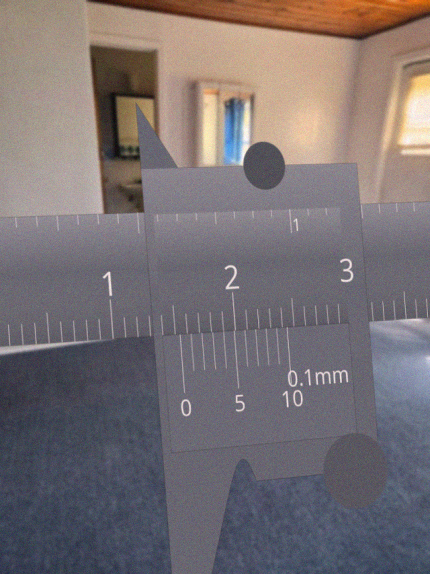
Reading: 15.4 (mm)
